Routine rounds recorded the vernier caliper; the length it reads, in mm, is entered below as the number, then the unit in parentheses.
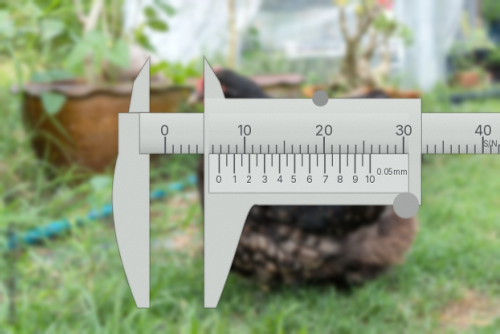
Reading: 6.8 (mm)
